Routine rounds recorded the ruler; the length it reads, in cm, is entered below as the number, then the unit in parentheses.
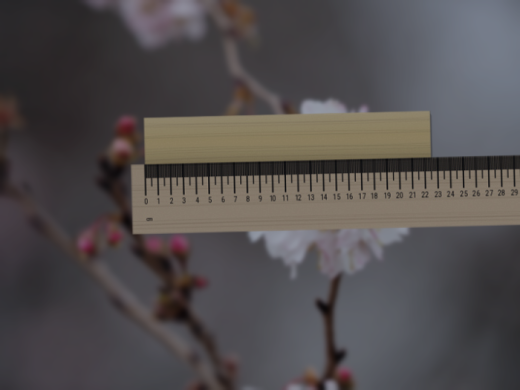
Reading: 22.5 (cm)
